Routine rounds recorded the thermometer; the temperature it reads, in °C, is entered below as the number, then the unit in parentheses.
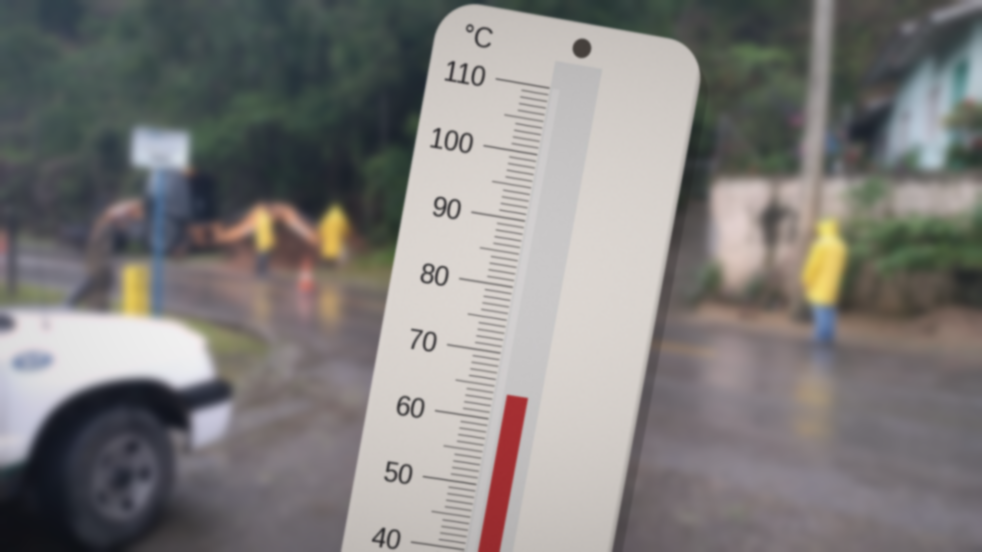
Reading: 64 (°C)
